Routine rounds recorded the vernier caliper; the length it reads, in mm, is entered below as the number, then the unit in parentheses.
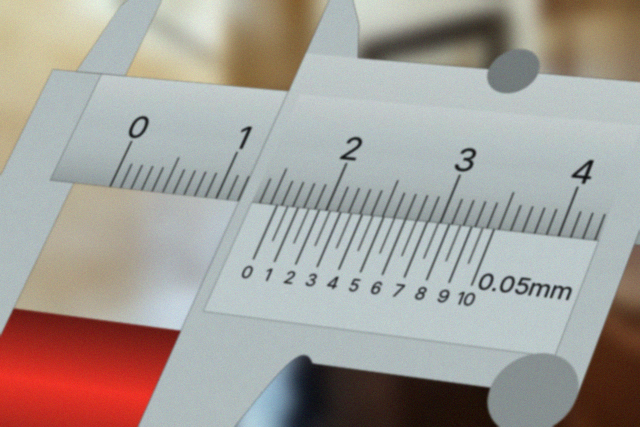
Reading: 15.6 (mm)
